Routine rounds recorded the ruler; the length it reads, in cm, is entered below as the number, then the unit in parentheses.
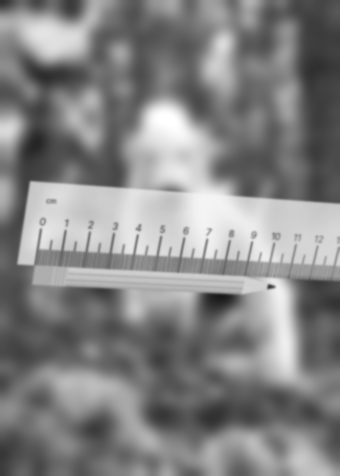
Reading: 10.5 (cm)
